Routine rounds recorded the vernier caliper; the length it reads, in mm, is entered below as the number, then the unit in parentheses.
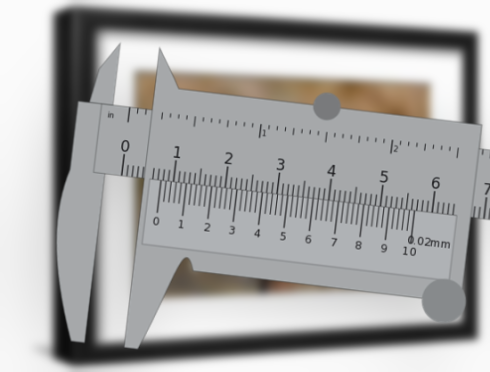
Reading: 7.6 (mm)
